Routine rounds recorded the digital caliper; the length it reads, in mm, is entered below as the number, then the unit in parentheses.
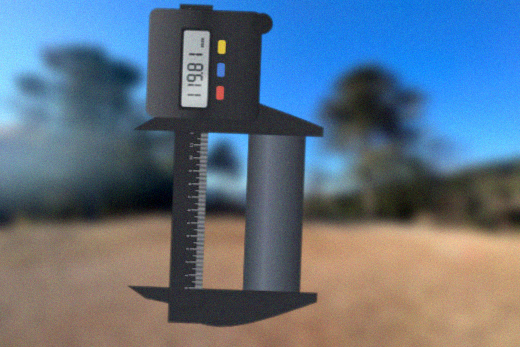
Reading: 119.81 (mm)
